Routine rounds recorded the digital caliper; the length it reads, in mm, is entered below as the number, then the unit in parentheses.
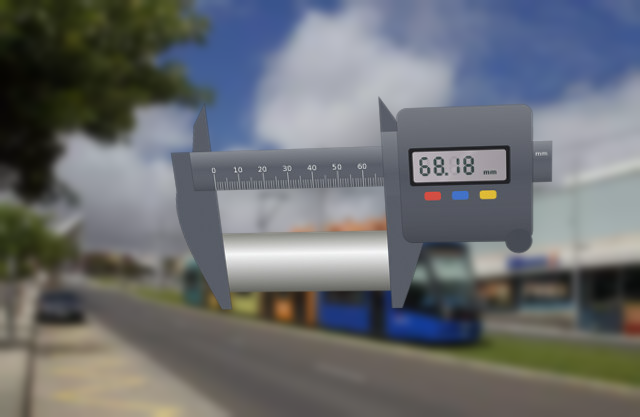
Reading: 68.18 (mm)
